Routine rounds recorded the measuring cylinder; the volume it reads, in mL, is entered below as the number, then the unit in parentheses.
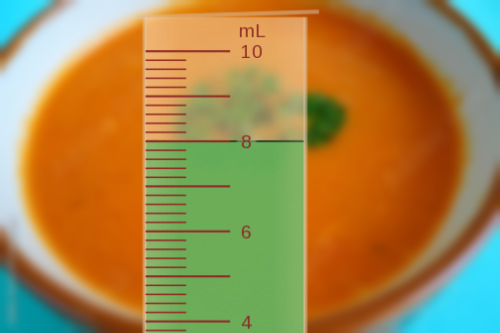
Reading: 8 (mL)
